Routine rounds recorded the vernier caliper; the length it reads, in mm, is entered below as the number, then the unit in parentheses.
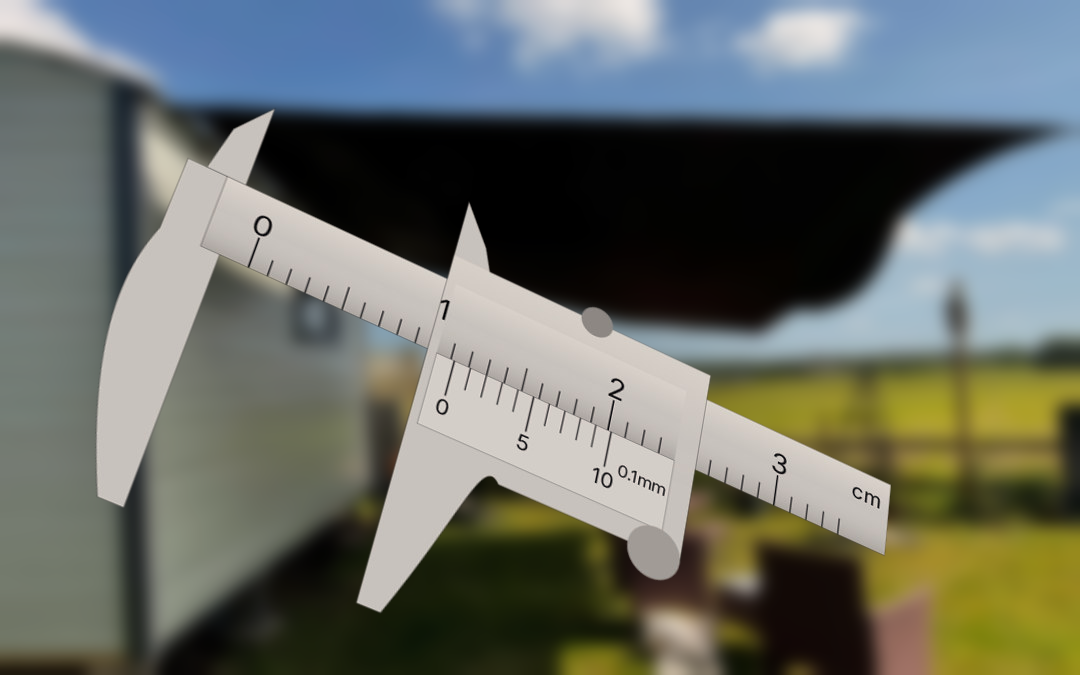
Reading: 11.2 (mm)
